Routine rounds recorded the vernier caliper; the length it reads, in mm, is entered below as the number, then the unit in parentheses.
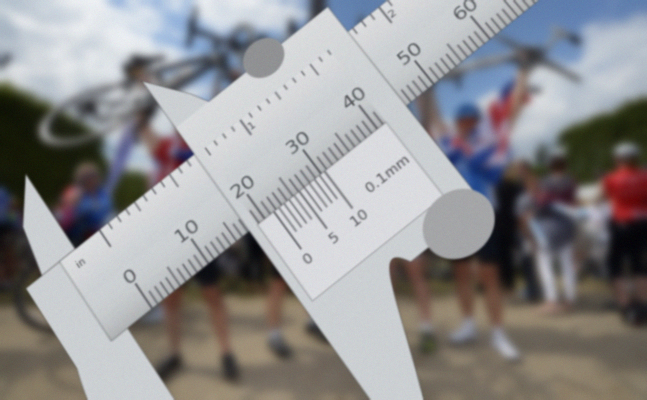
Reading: 21.6 (mm)
